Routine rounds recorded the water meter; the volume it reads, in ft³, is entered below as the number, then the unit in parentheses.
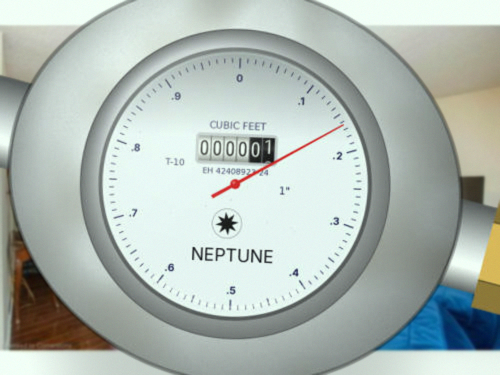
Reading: 1.16 (ft³)
